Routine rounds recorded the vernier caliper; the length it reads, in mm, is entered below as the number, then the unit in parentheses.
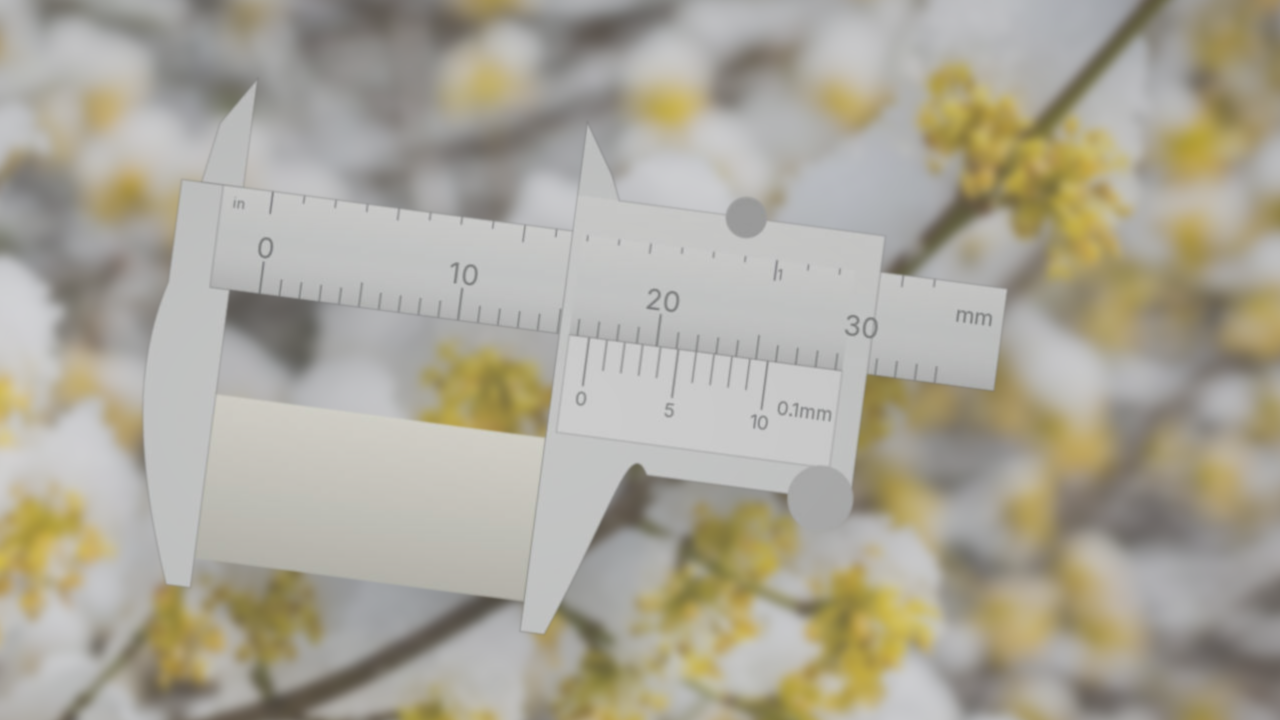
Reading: 16.6 (mm)
